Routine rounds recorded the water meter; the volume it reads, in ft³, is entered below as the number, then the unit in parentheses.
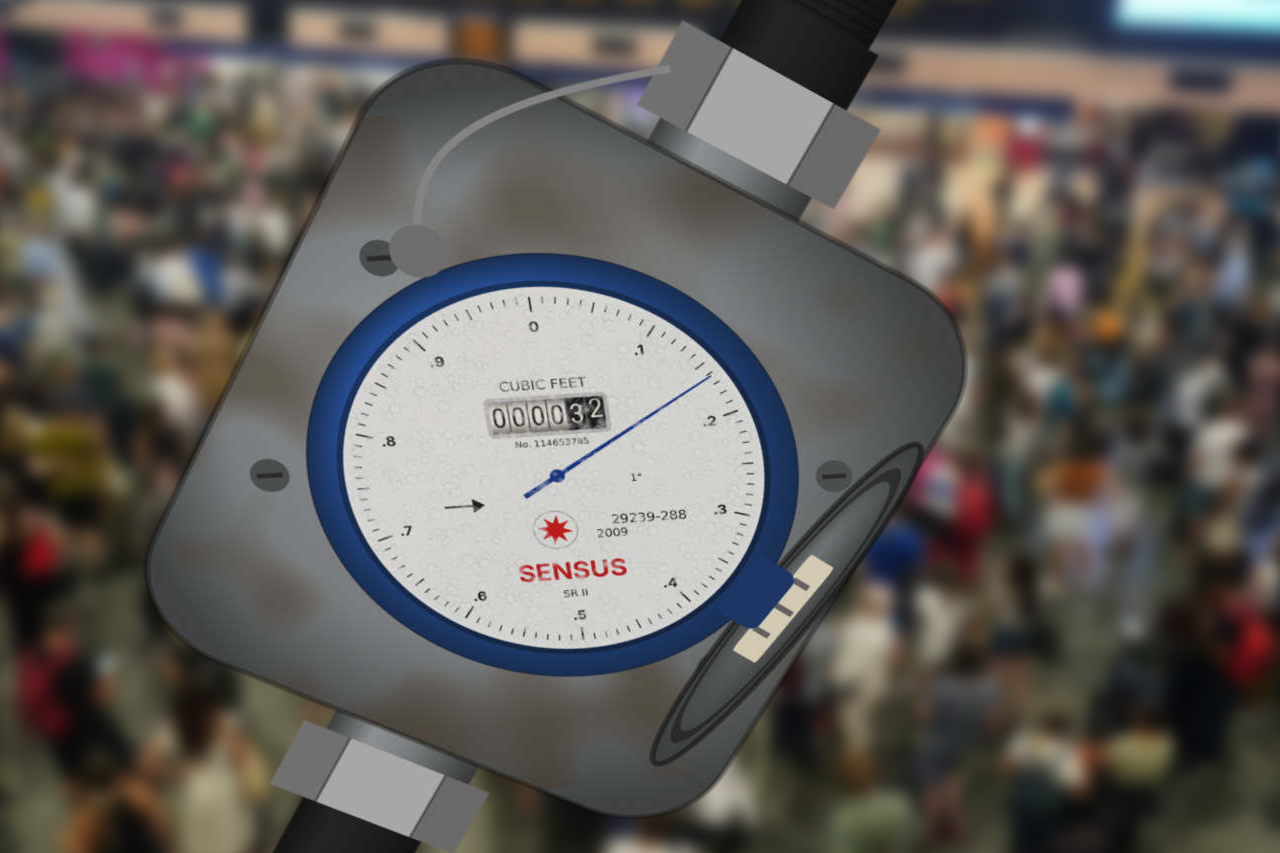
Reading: 32.16 (ft³)
